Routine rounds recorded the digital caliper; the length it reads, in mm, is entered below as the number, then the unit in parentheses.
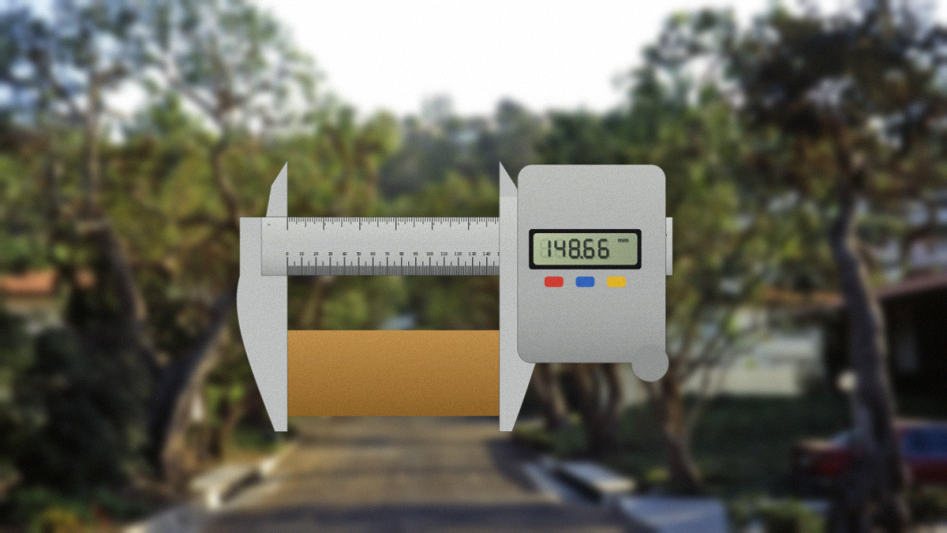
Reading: 148.66 (mm)
